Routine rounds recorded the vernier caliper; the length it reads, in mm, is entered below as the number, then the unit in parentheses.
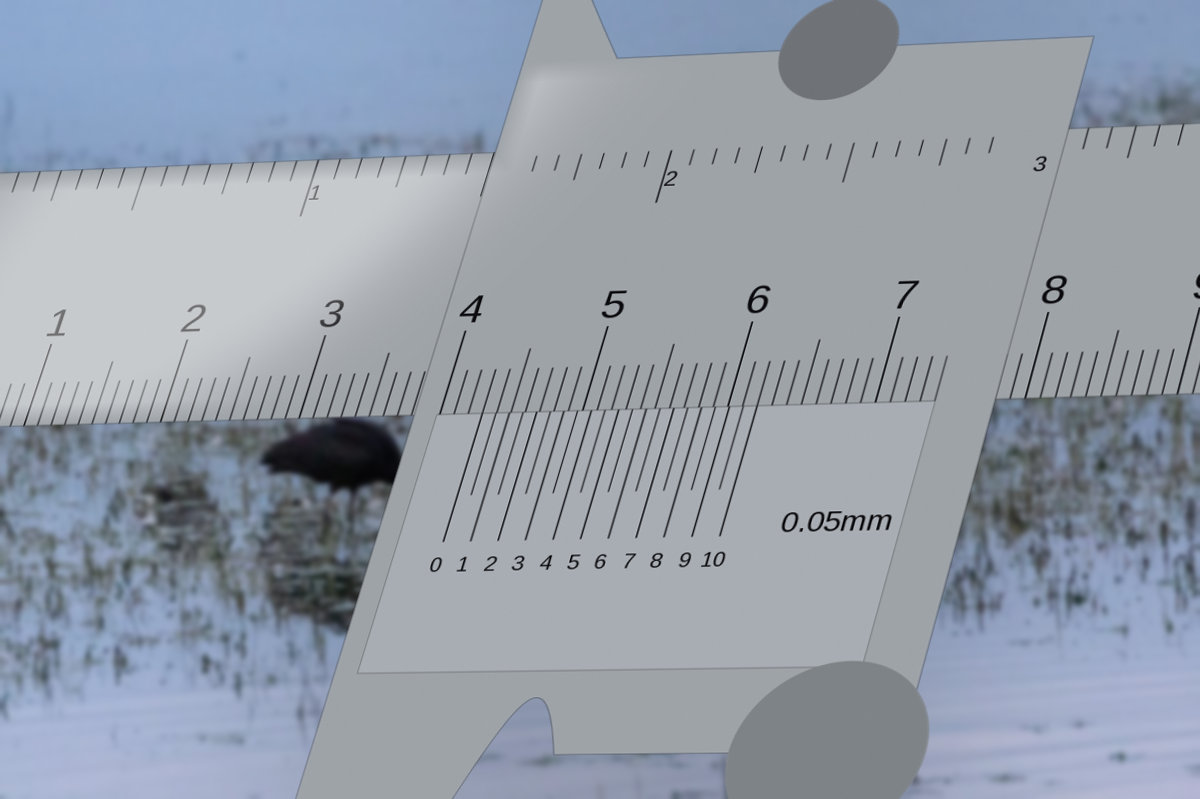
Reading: 43.0 (mm)
